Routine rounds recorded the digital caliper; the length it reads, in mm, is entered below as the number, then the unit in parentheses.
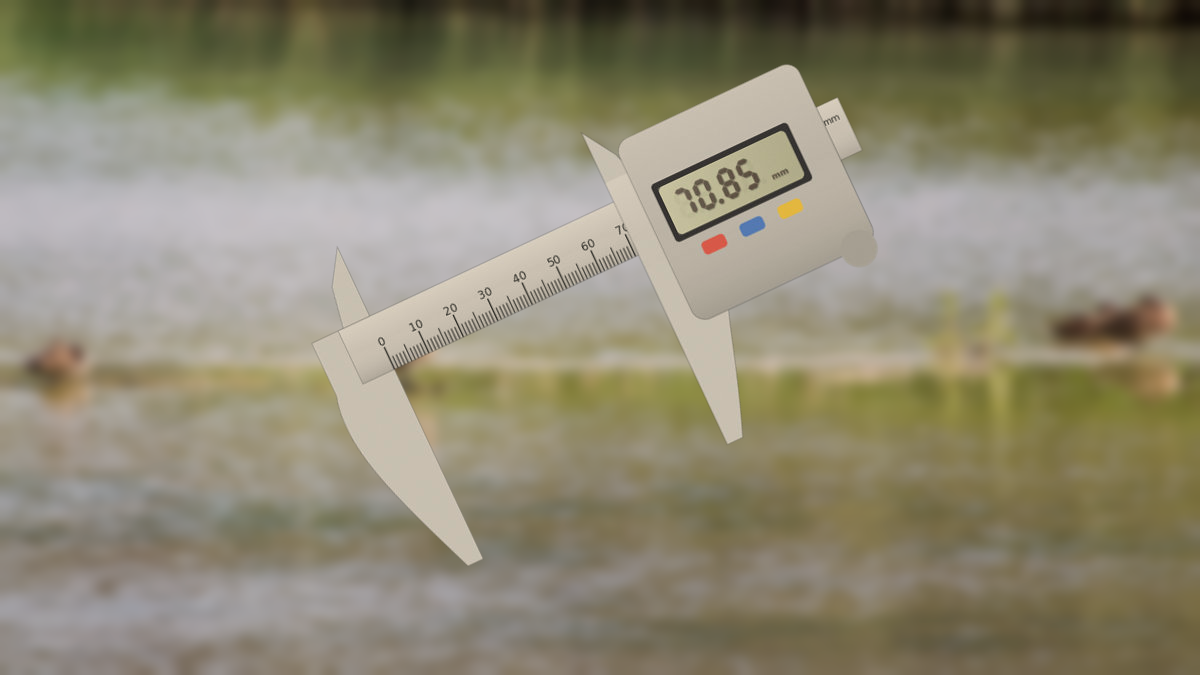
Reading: 70.85 (mm)
